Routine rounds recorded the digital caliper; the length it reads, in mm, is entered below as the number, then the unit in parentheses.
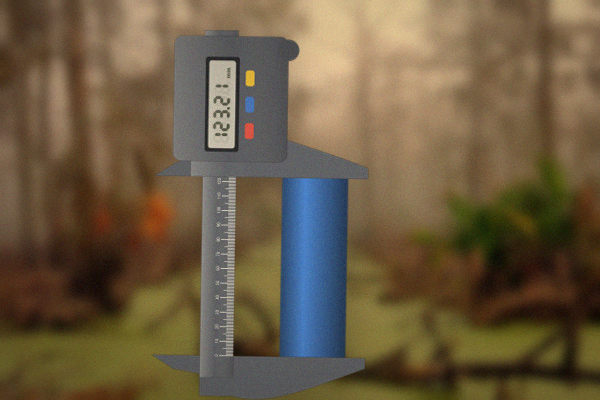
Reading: 123.21 (mm)
